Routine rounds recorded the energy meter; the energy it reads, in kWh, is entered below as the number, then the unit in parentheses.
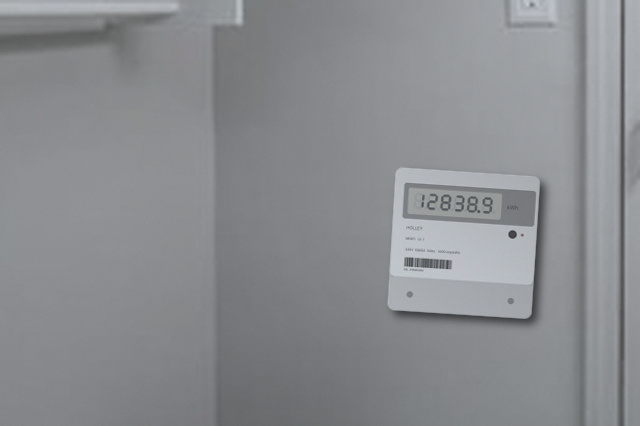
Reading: 12838.9 (kWh)
